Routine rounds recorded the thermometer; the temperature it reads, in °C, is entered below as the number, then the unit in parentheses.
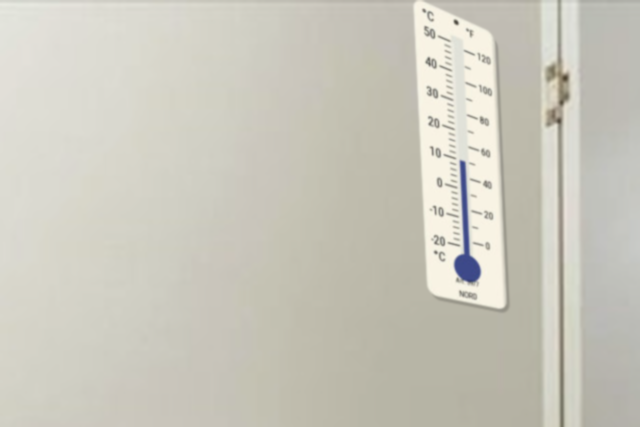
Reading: 10 (°C)
